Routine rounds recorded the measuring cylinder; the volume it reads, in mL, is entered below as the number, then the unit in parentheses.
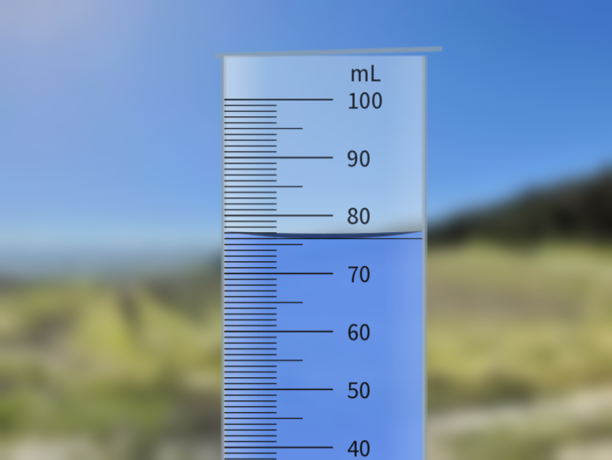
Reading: 76 (mL)
